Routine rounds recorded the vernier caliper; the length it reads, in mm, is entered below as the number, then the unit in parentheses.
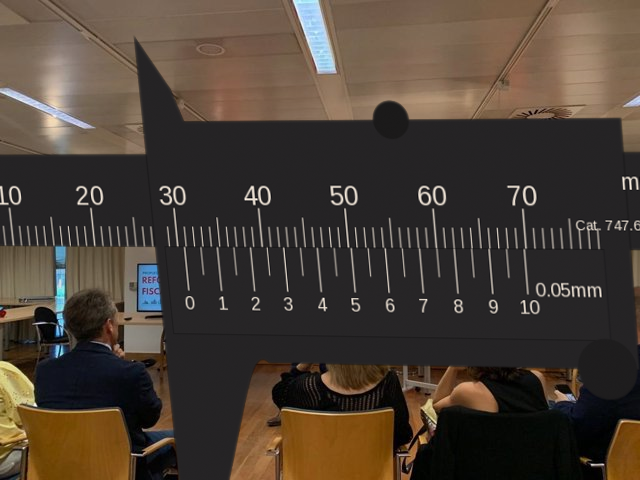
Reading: 30.8 (mm)
